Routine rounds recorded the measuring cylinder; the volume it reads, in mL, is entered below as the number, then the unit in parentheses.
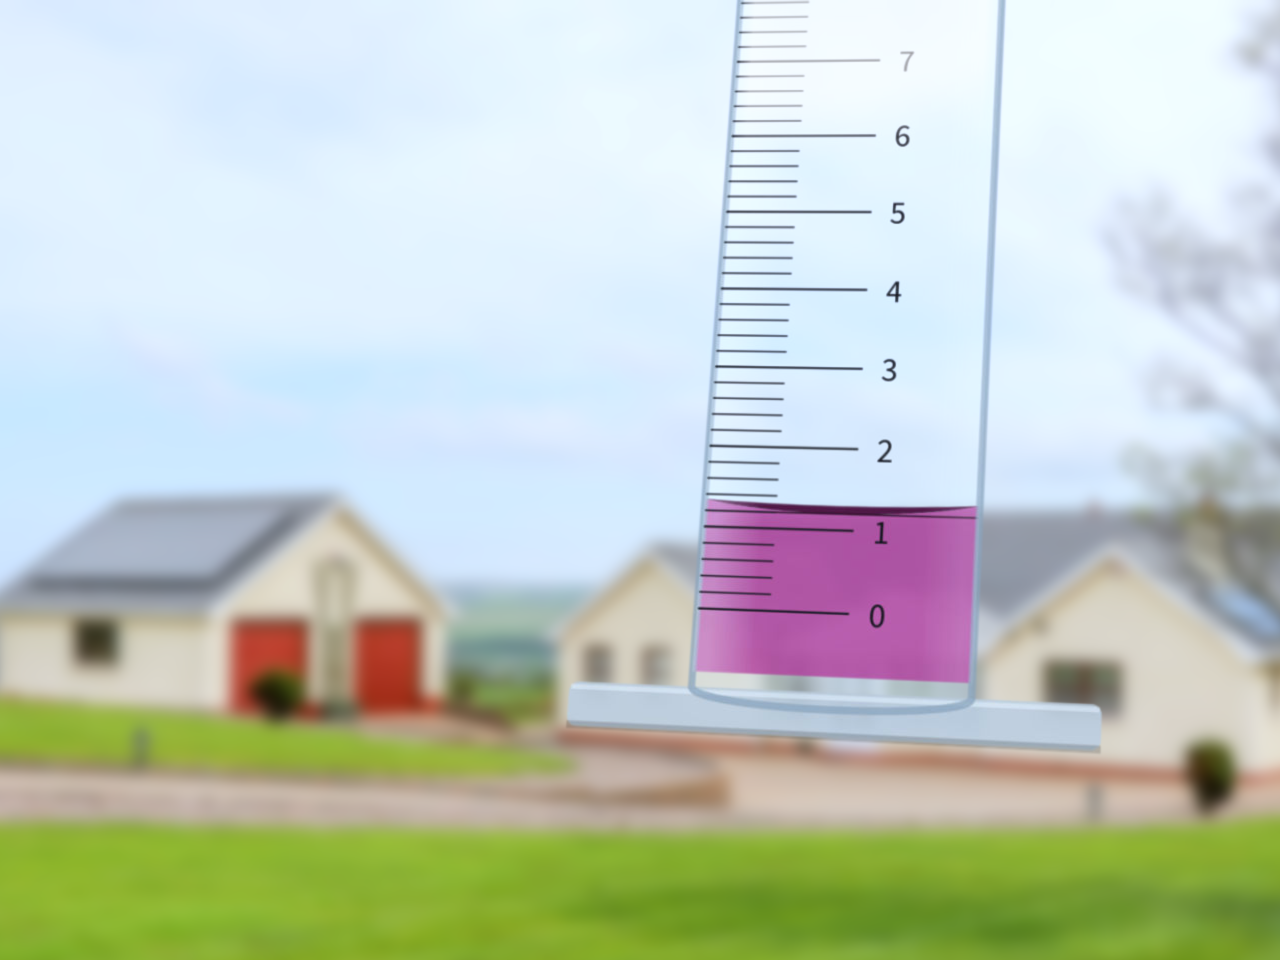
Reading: 1.2 (mL)
